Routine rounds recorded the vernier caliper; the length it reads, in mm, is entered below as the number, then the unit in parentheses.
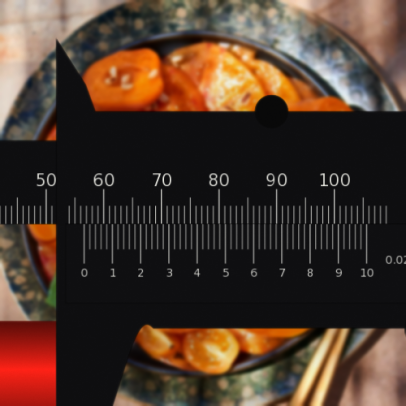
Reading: 56.6 (mm)
